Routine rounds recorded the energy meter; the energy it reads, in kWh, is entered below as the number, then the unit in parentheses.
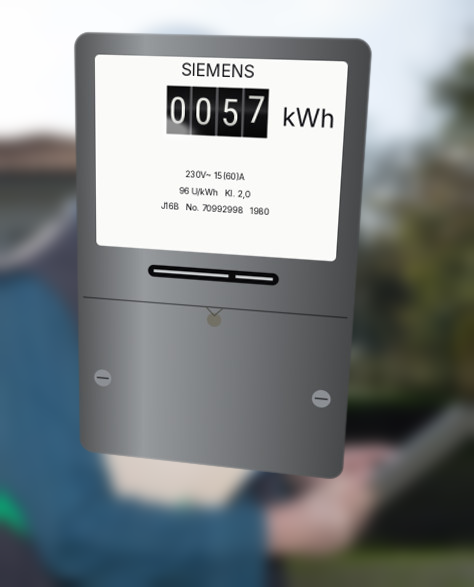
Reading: 57 (kWh)
